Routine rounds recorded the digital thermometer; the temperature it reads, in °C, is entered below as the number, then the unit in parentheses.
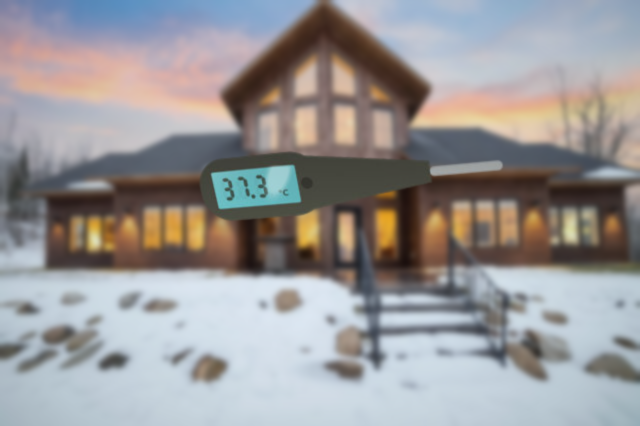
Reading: 37.3 (°C)
